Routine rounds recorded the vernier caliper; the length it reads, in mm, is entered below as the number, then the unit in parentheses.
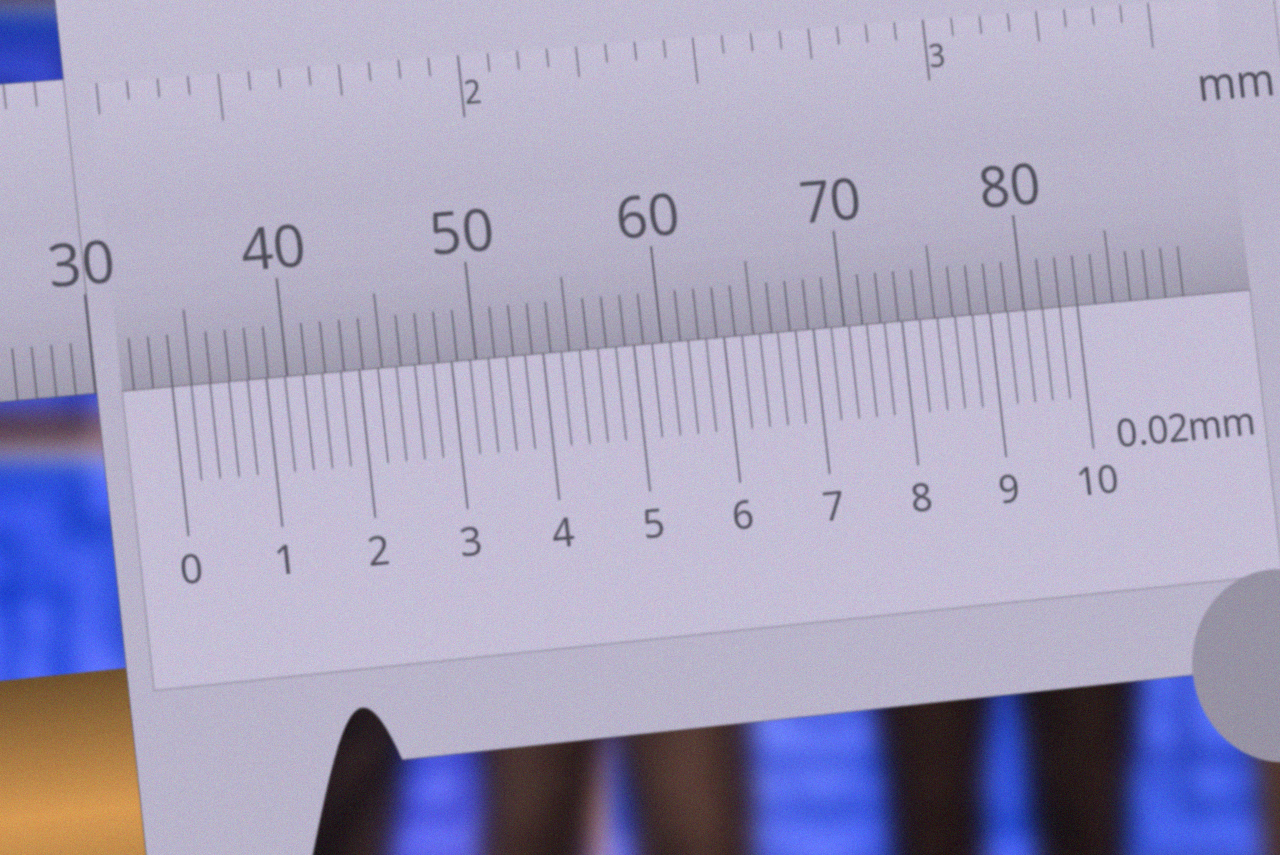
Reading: 34.0 (mm)
